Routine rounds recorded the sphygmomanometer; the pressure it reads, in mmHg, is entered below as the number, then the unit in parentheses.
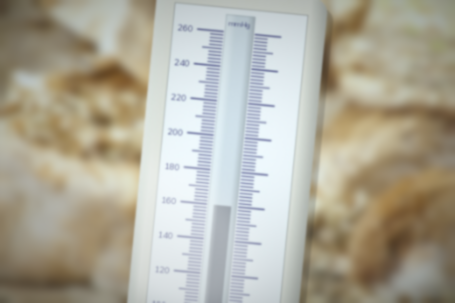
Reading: 160 (mmHg)
